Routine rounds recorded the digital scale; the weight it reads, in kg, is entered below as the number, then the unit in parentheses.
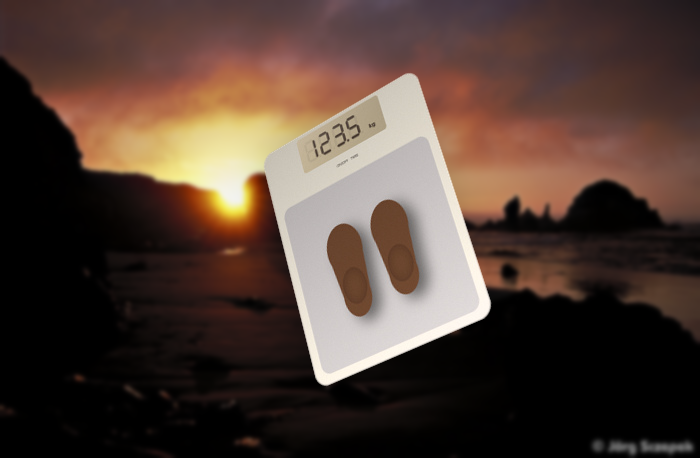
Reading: 123.5 (kg)
